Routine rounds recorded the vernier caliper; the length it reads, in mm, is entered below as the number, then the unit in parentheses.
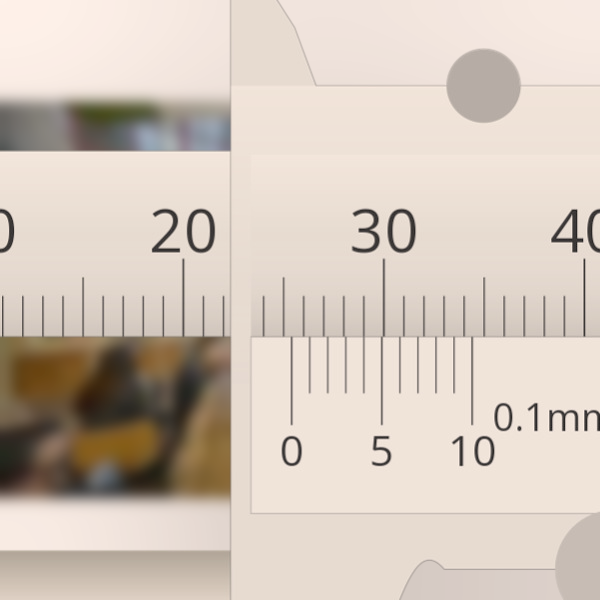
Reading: 25.4 (mm)
